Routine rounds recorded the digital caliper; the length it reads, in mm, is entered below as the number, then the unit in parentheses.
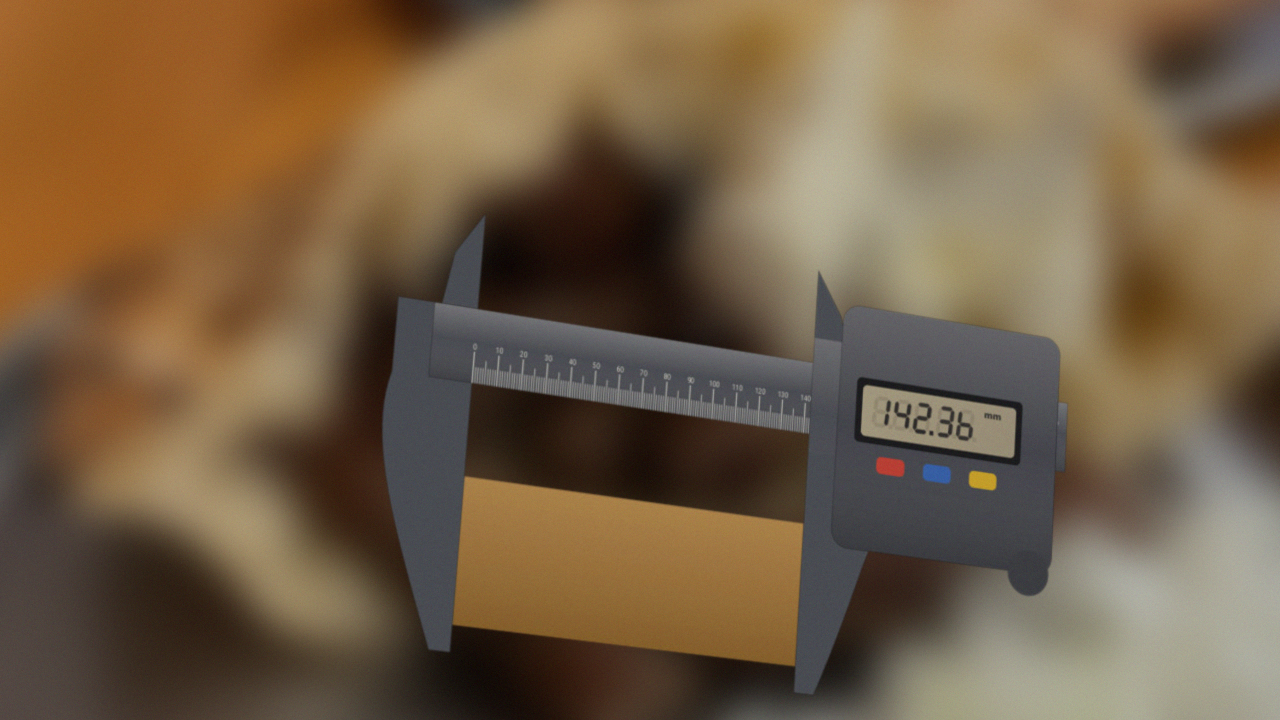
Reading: 142.36 (mm)
